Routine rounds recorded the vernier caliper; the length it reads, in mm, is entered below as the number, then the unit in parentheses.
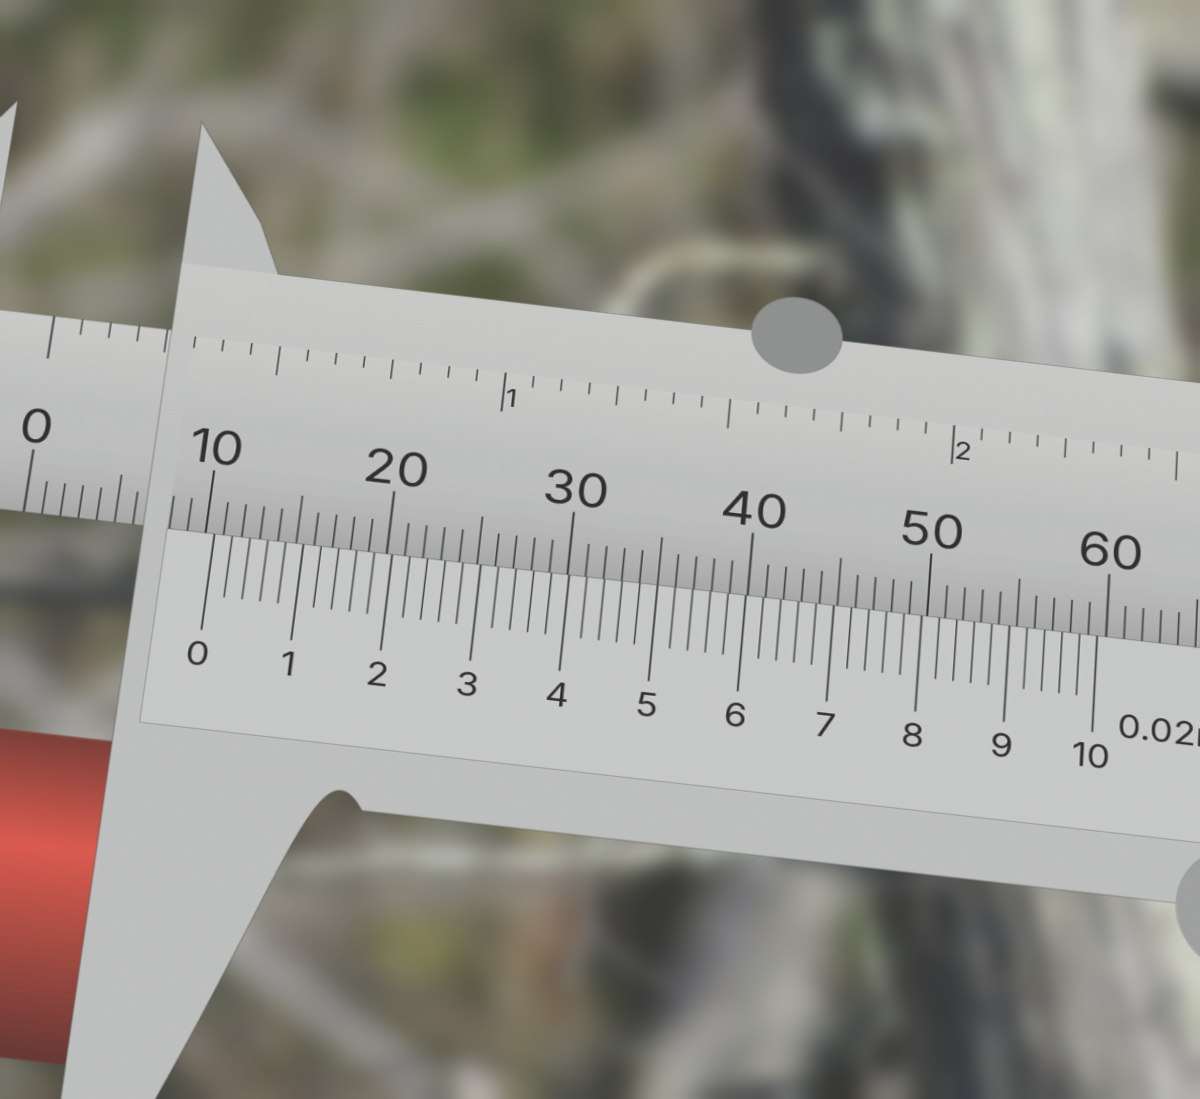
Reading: 10.5 (mm)
